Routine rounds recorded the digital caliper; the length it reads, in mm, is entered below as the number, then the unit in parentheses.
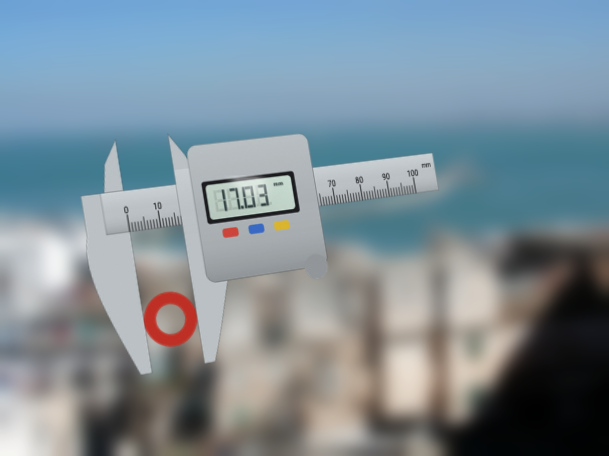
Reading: 17.03 (mm)
